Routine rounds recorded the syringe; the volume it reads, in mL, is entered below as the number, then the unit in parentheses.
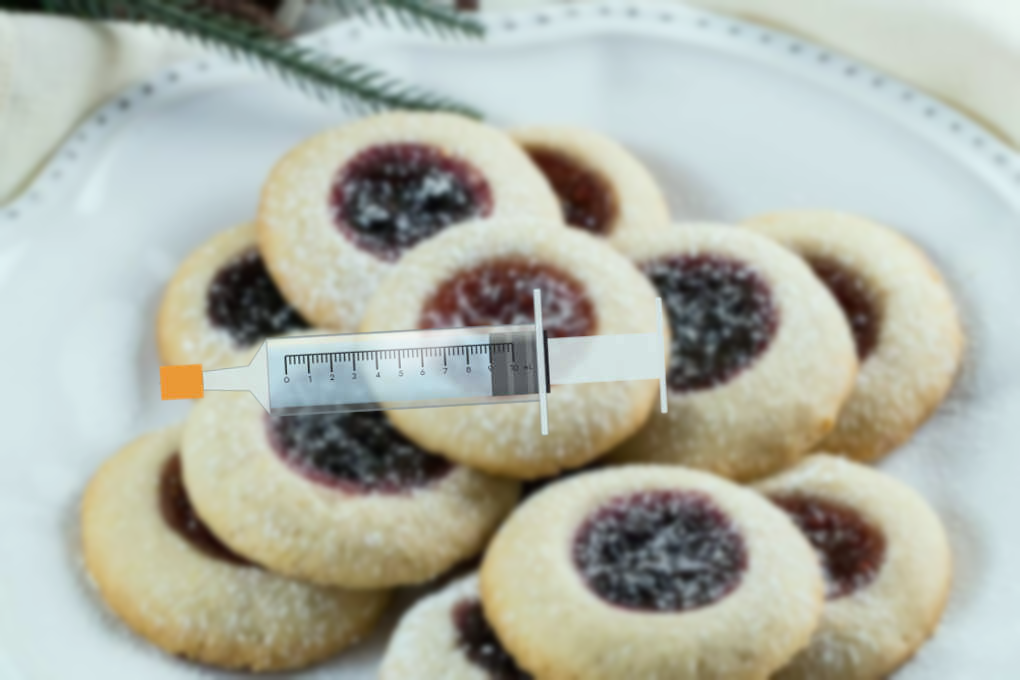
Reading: 9 (mL)
